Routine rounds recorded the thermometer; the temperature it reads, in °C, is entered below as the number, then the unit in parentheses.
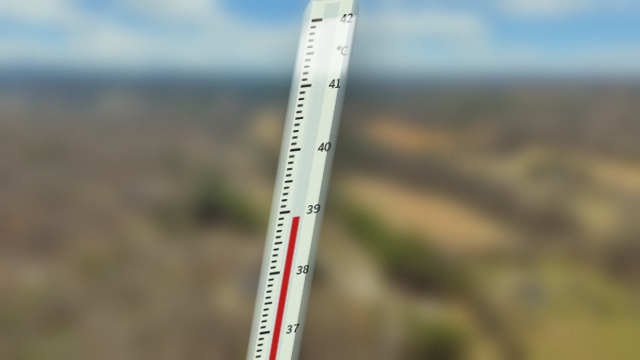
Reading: 38.9 (°C)
